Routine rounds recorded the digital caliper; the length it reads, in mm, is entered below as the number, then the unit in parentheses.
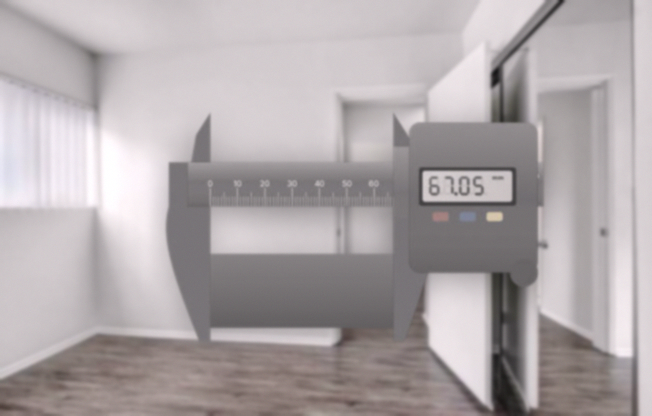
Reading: 67.05 (mm)
